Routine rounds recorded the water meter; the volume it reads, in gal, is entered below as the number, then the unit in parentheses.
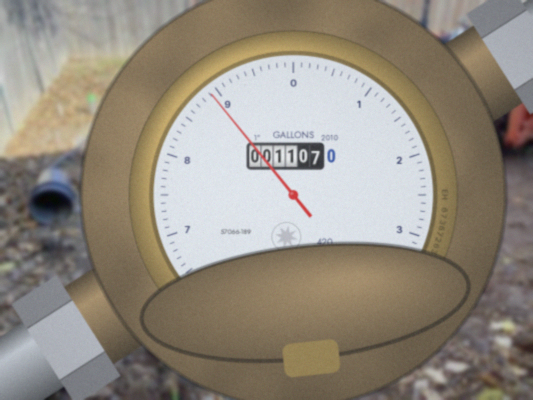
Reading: 11068.9 (gal)
